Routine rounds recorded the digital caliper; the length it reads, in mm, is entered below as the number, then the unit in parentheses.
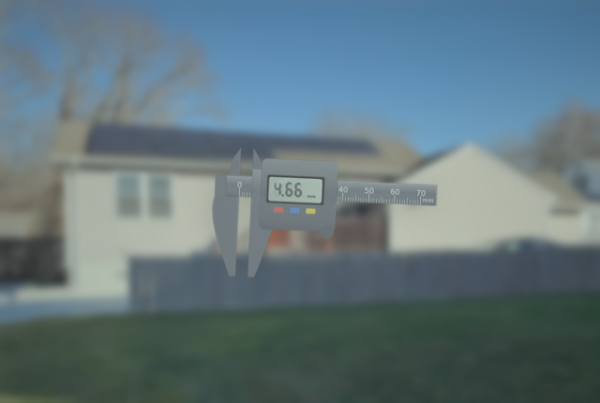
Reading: 4.66 (mm)
